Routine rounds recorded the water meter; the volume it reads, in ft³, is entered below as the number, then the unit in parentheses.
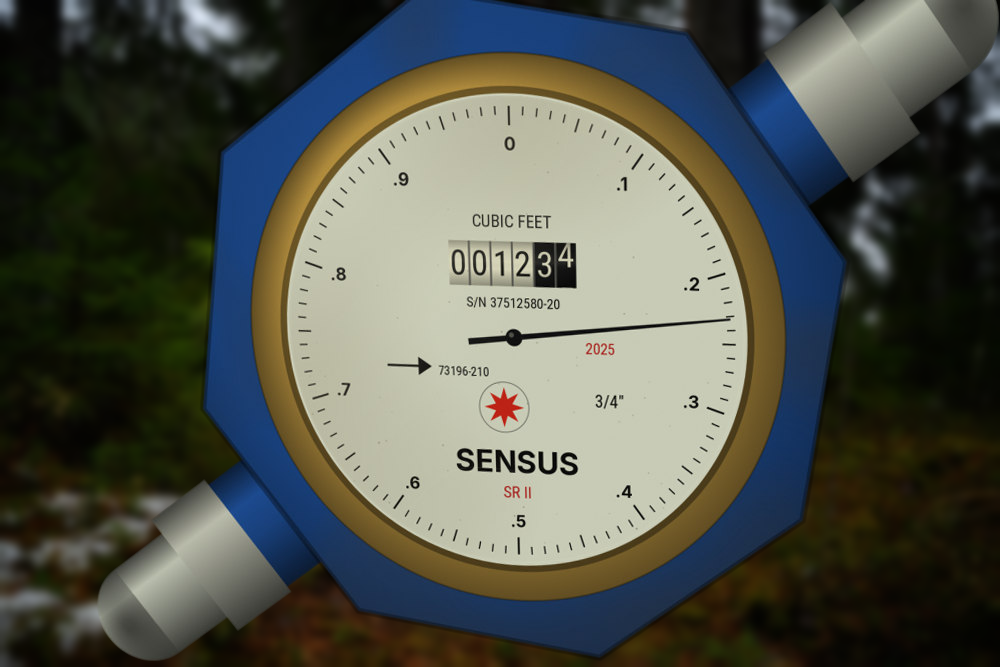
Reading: 1234.23 (ft³)
